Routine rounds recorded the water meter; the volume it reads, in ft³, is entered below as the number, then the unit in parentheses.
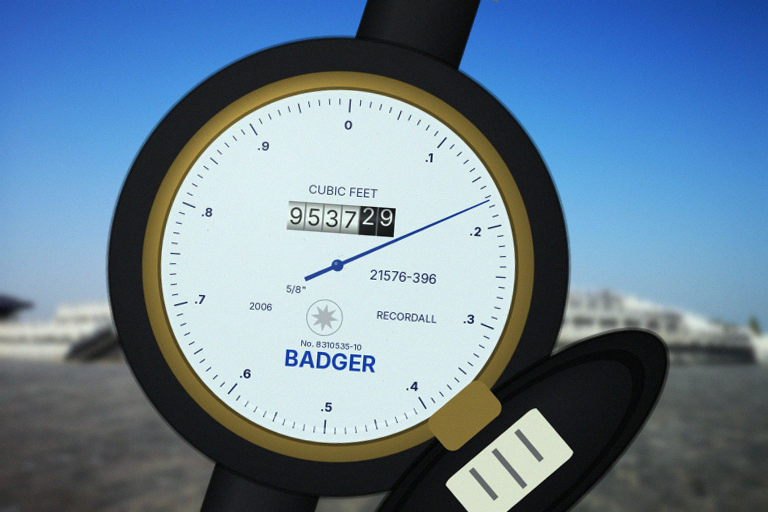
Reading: 953729.17 (ft³)
